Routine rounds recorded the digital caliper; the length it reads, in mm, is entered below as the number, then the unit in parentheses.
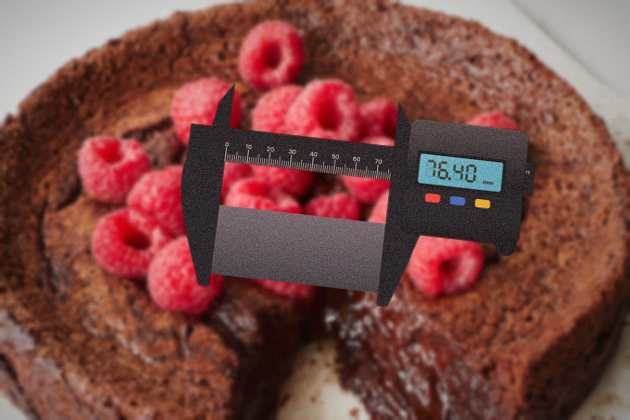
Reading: 76.40 (mm)
